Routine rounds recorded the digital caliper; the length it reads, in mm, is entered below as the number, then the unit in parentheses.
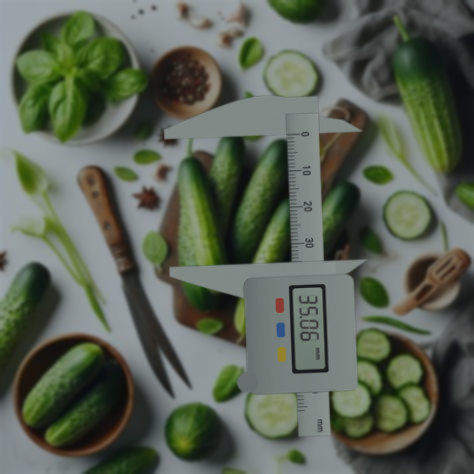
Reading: 35.06 (mm)
